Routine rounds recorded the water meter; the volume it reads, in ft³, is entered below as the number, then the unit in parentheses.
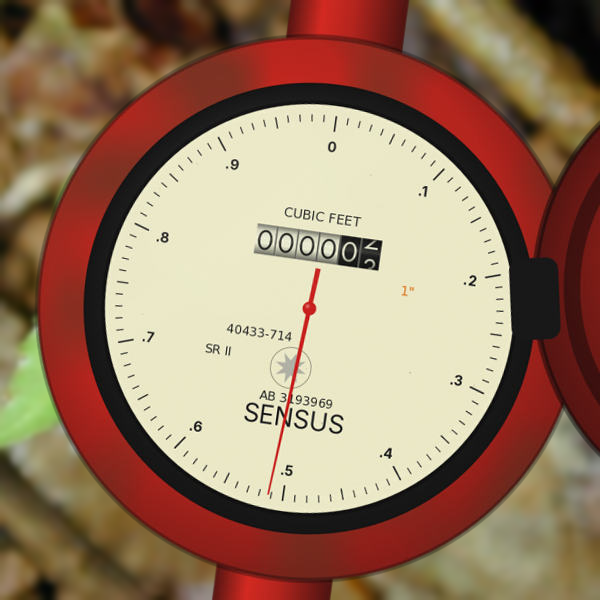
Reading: 2.51 (ft³)
